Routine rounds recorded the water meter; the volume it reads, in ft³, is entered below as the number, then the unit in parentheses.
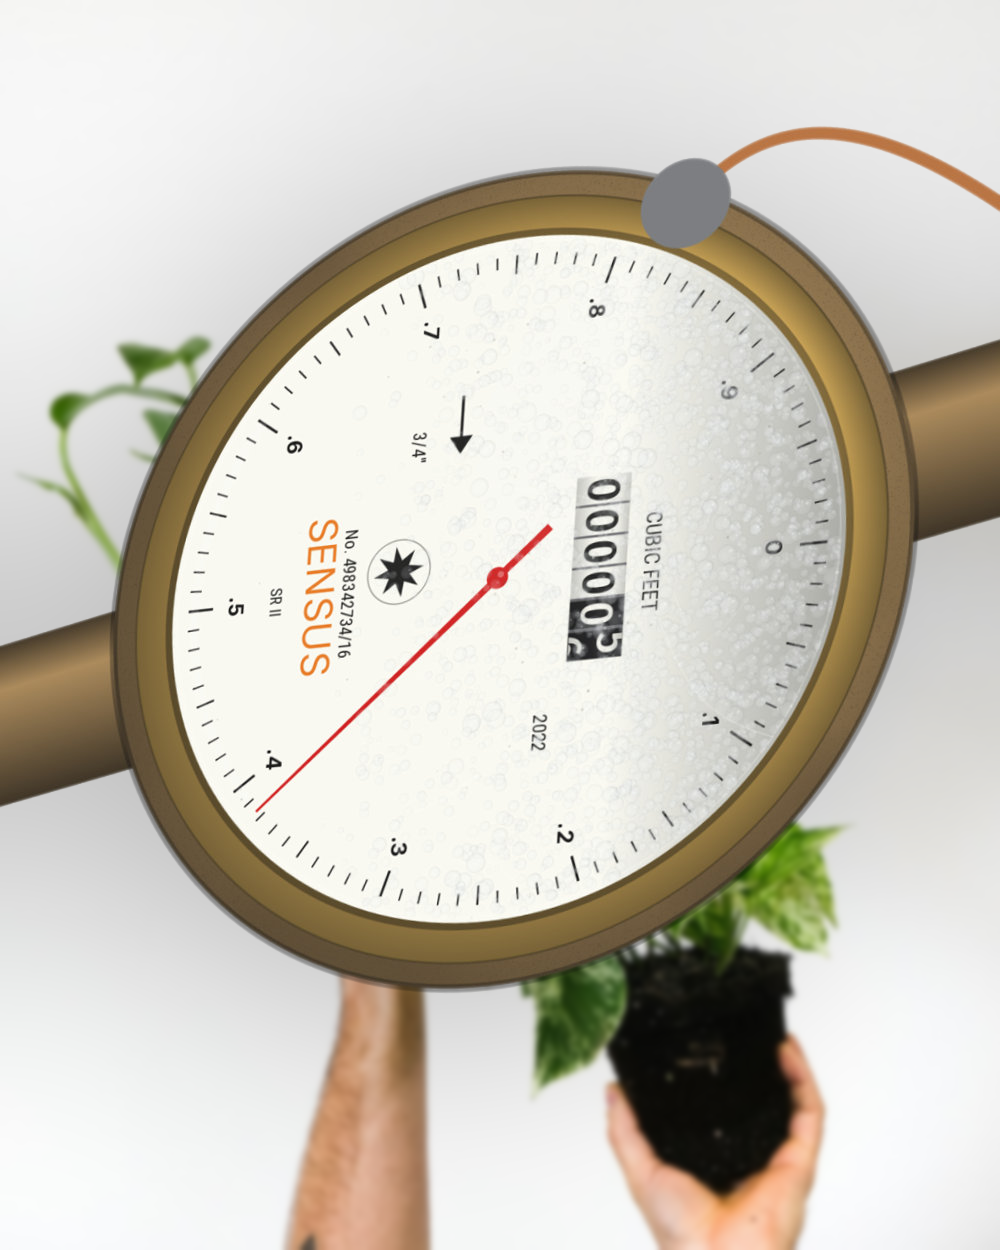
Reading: 5.38 (ft³)
